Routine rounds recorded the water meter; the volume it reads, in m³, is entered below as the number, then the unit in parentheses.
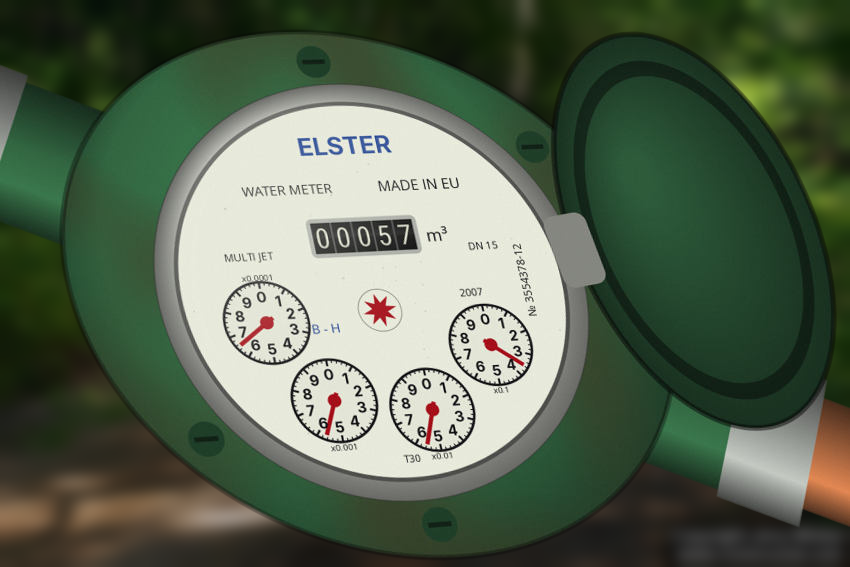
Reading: 57.3556 (m³)
